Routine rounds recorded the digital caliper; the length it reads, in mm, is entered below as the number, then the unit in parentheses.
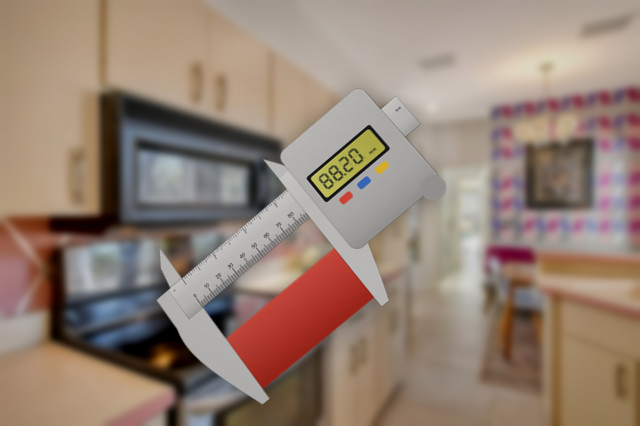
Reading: 88.20 (mm)
